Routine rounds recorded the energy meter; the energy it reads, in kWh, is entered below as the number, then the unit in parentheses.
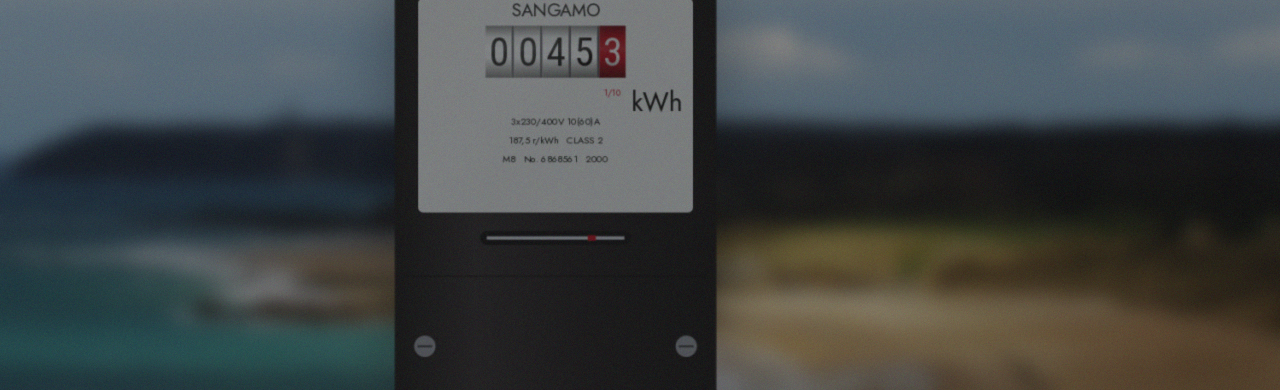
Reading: 45.3 (kWh)
